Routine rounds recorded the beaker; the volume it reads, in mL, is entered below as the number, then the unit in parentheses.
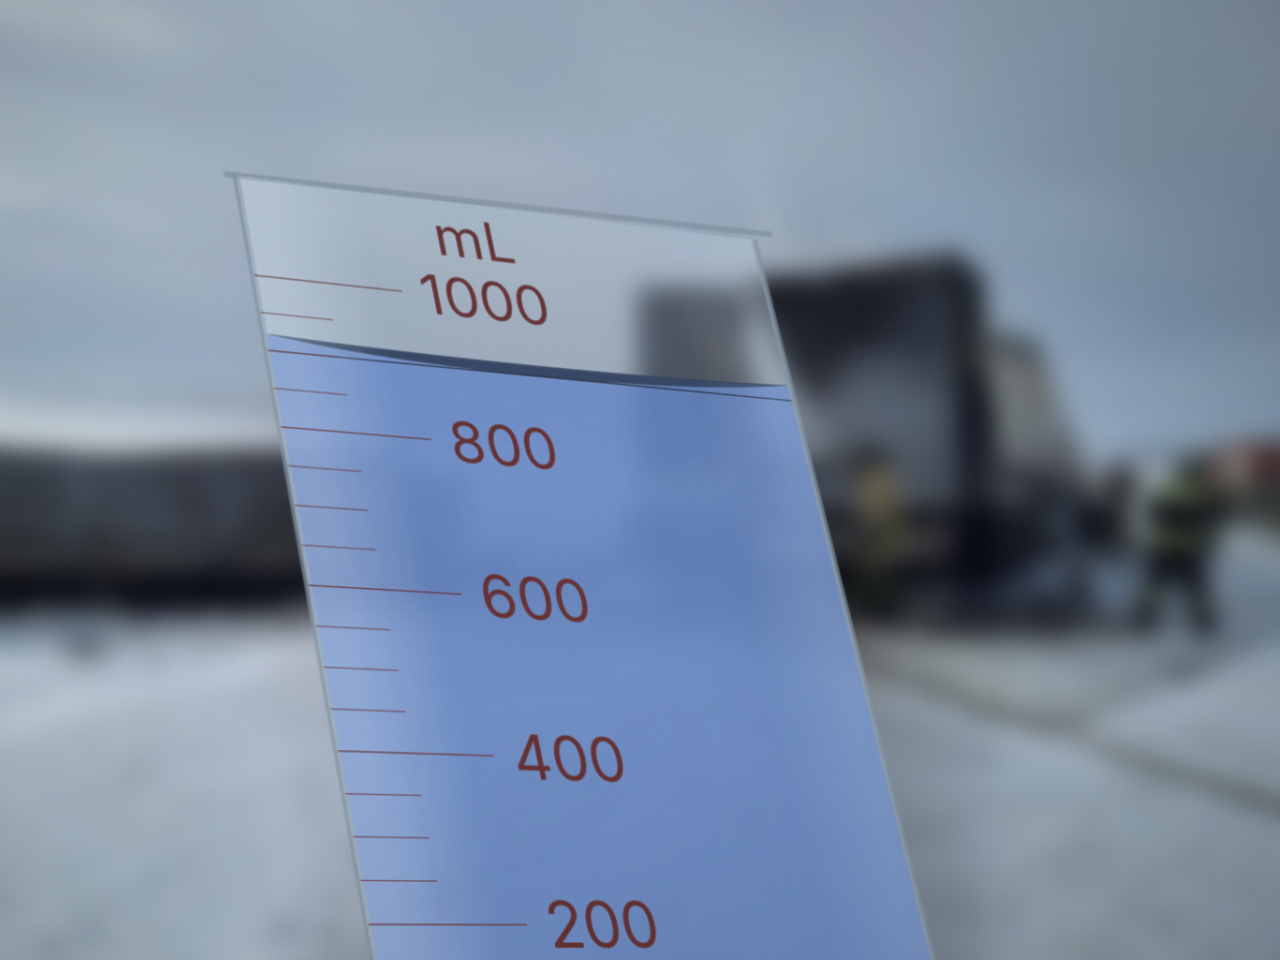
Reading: 900 (mL)
